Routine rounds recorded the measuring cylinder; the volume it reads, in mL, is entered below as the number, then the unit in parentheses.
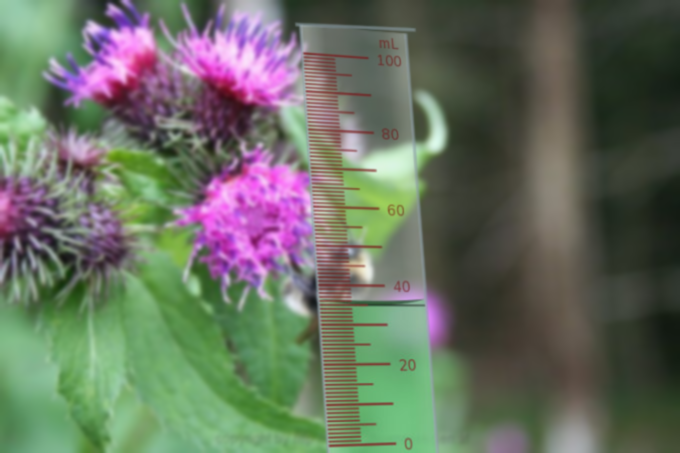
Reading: 35 (mL)
